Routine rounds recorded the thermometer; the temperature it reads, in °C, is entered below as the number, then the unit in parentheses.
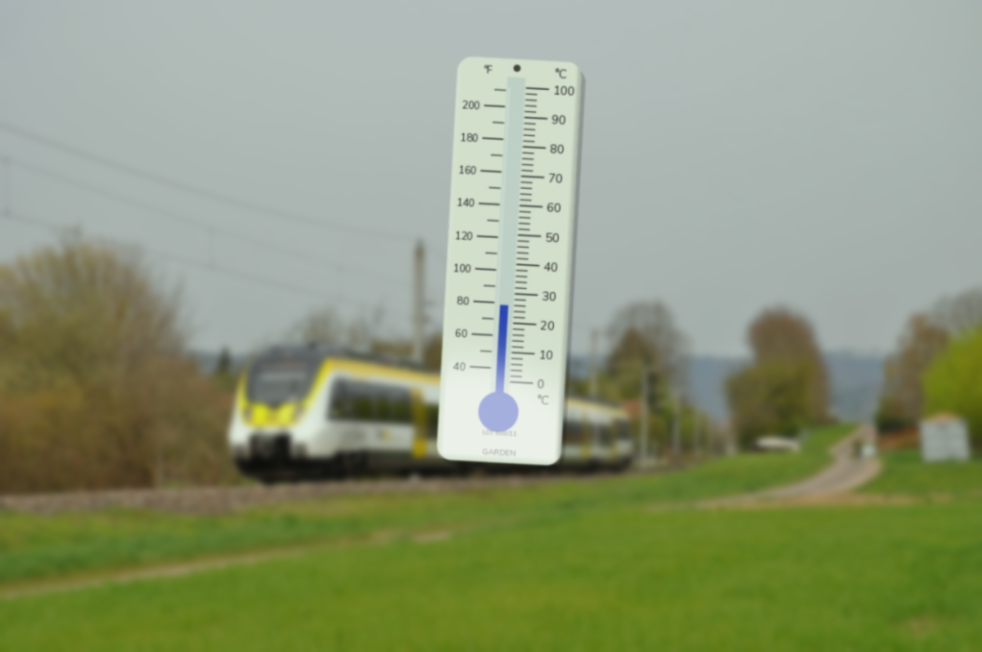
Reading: 26 (°C)
